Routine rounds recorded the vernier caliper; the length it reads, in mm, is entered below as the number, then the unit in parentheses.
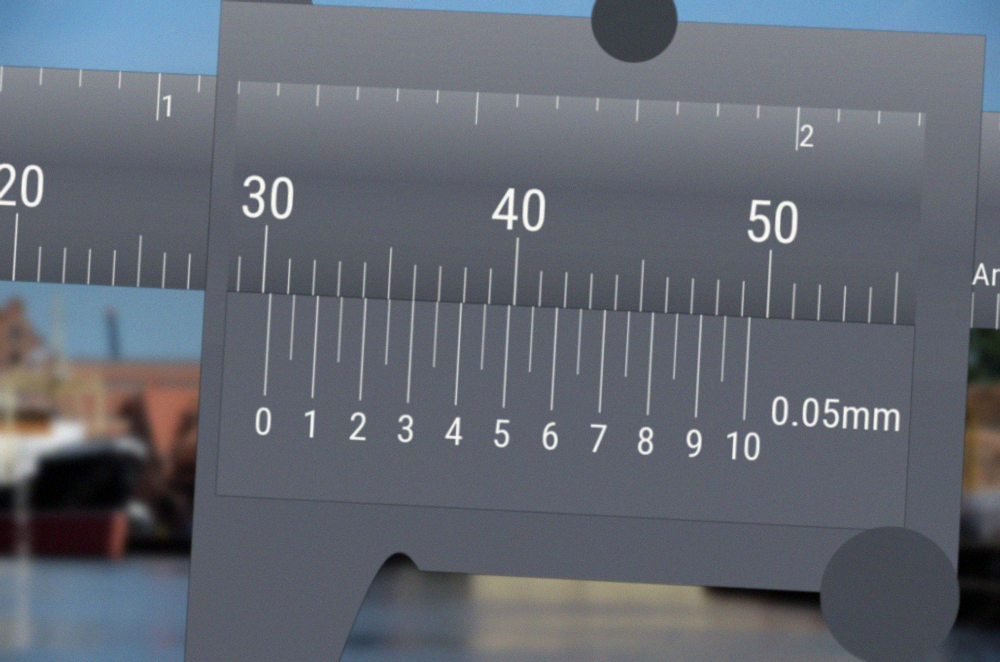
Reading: 30.3 (mm)
